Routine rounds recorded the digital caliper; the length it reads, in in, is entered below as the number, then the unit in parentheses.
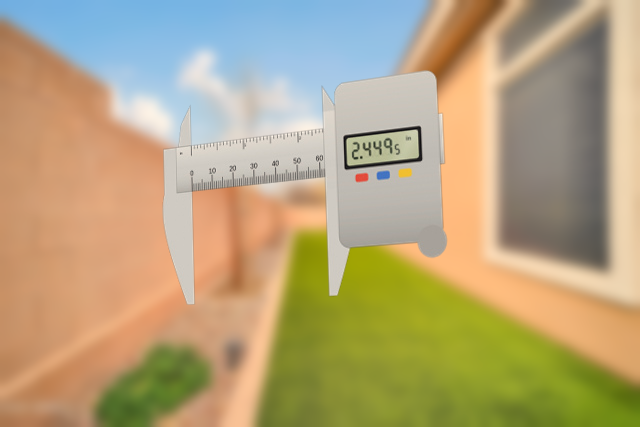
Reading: 2.4495 (in)
